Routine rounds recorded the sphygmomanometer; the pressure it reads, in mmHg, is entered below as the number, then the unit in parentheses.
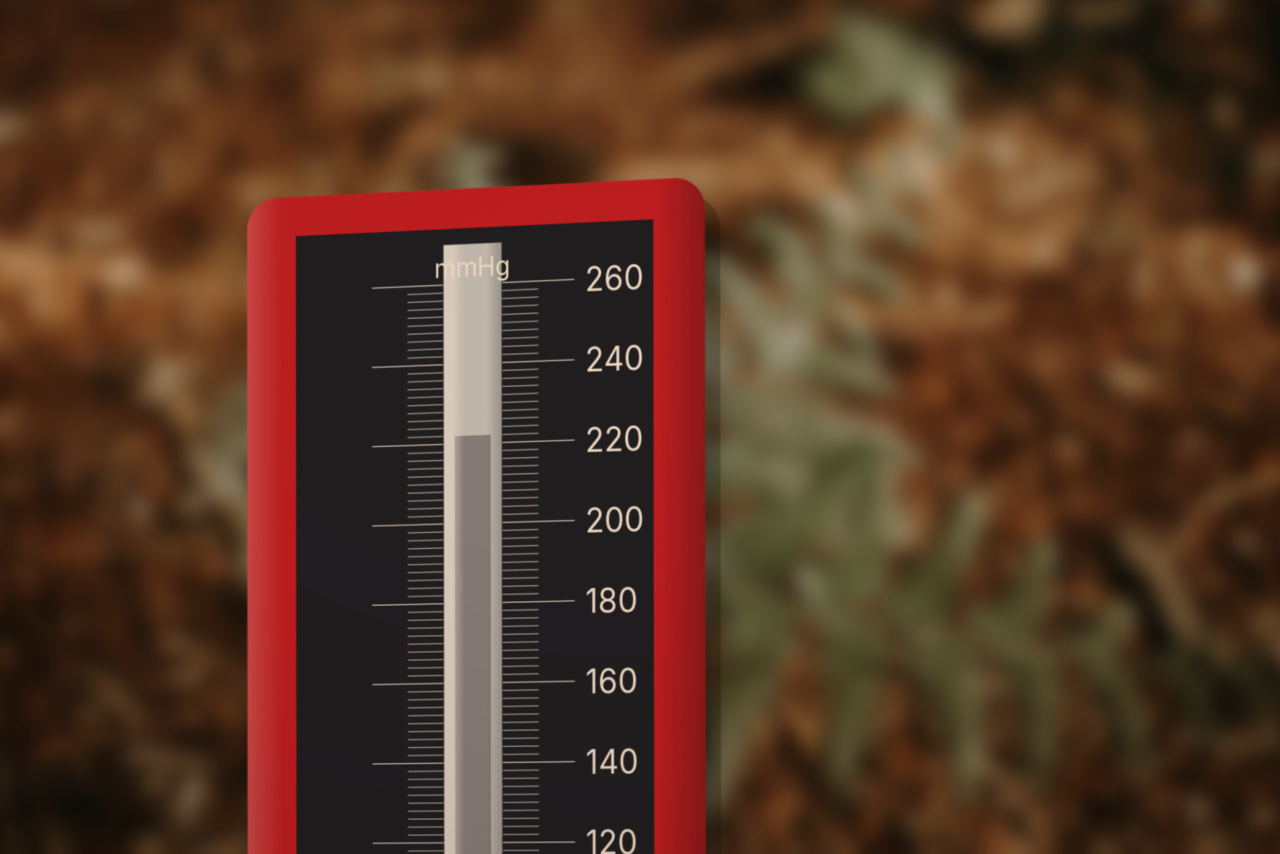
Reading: 222 (mmHg)
